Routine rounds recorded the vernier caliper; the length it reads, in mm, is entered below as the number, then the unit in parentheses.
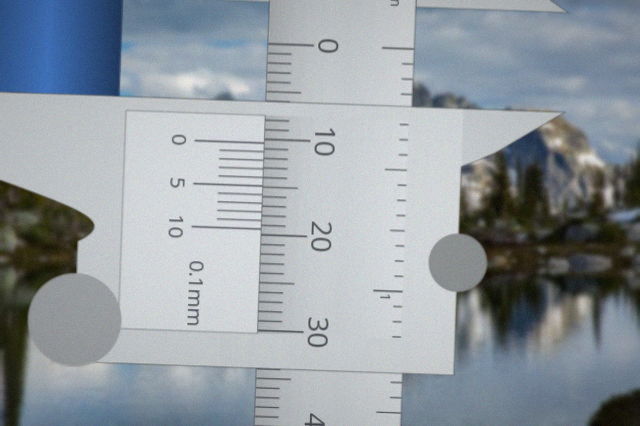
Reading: 10.4 (mm)
